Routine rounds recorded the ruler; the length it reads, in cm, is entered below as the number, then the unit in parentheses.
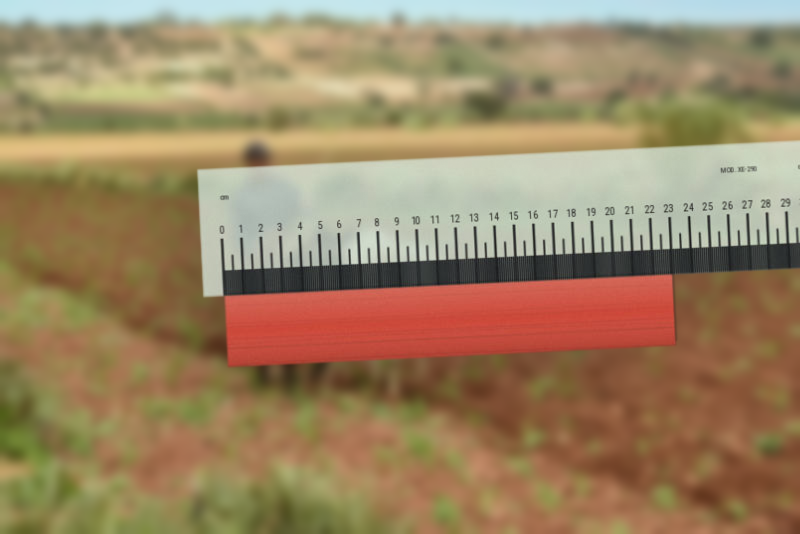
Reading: 23 (cm)
